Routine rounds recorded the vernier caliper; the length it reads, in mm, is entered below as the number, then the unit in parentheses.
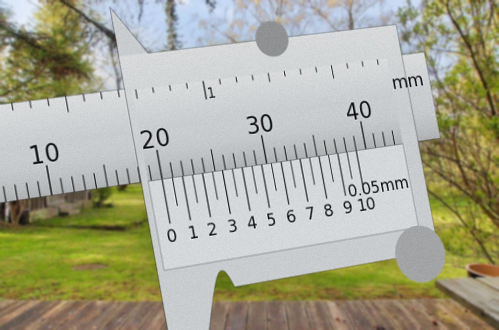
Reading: 20.0 (mm)
